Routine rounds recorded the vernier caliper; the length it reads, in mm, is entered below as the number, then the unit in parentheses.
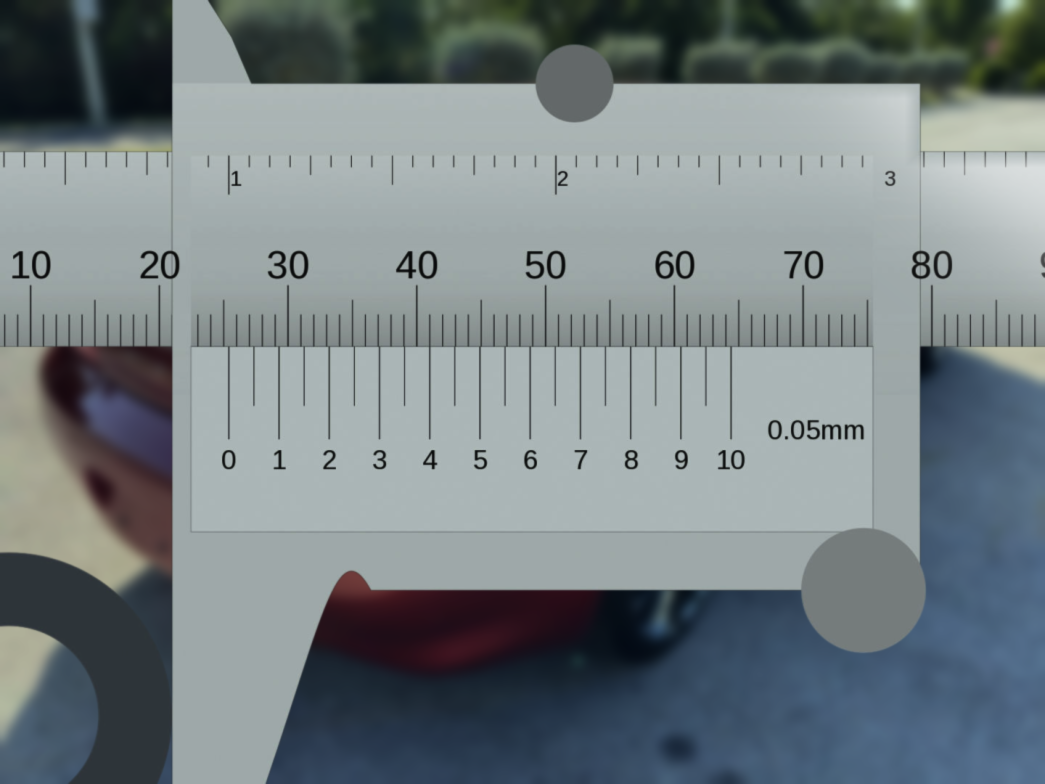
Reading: 25.4 (mm)
